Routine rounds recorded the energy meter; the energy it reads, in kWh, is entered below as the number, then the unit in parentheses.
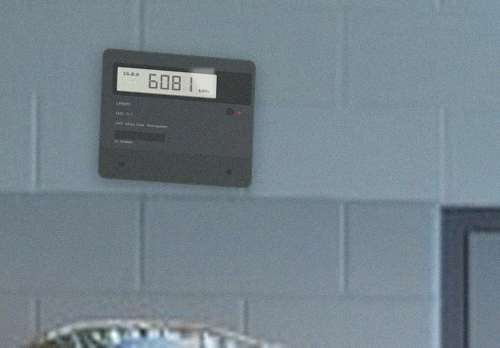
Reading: 6081 (kWh)
